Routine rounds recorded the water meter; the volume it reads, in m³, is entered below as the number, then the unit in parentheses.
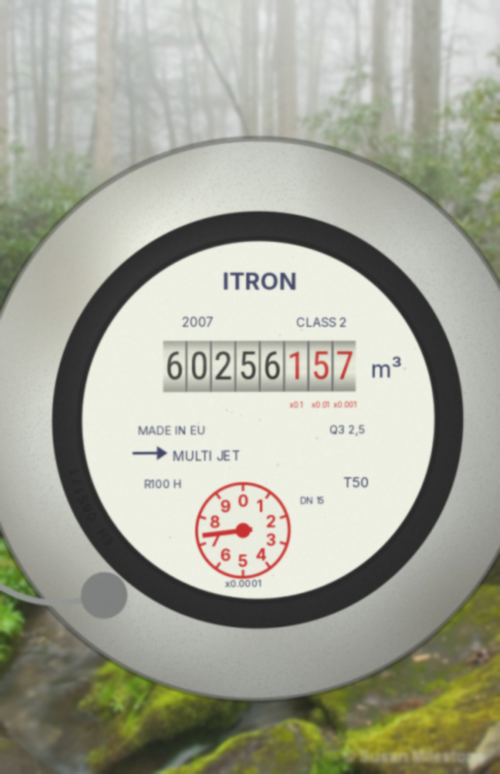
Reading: 60256.1577 (m³)
